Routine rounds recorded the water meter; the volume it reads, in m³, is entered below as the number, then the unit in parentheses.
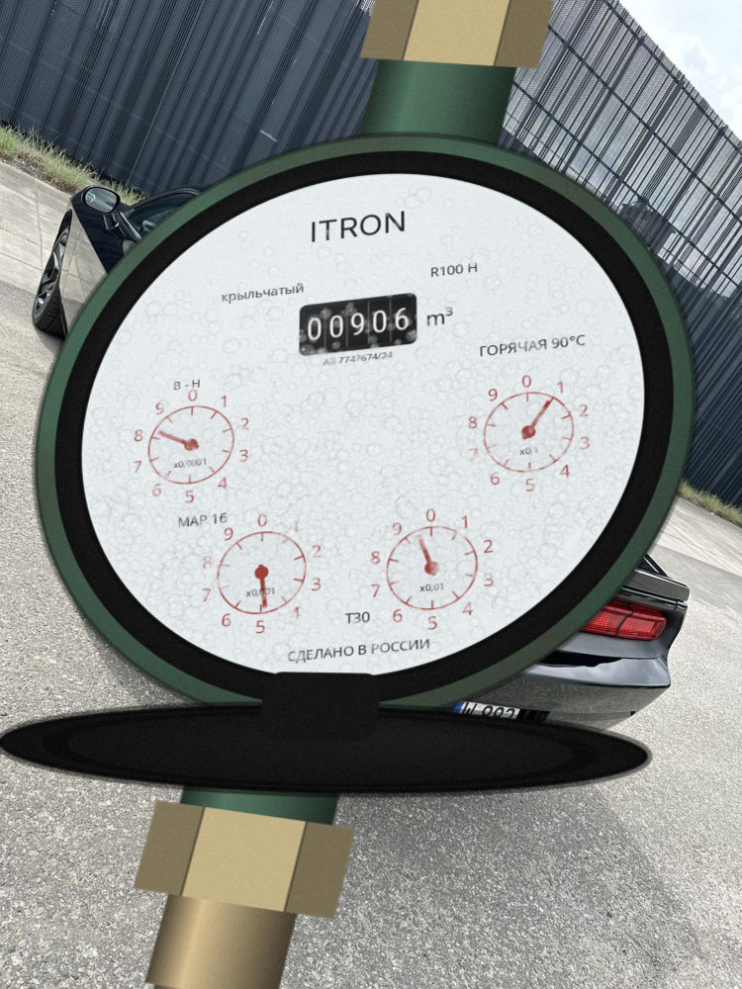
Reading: 906.0948 (m³)
